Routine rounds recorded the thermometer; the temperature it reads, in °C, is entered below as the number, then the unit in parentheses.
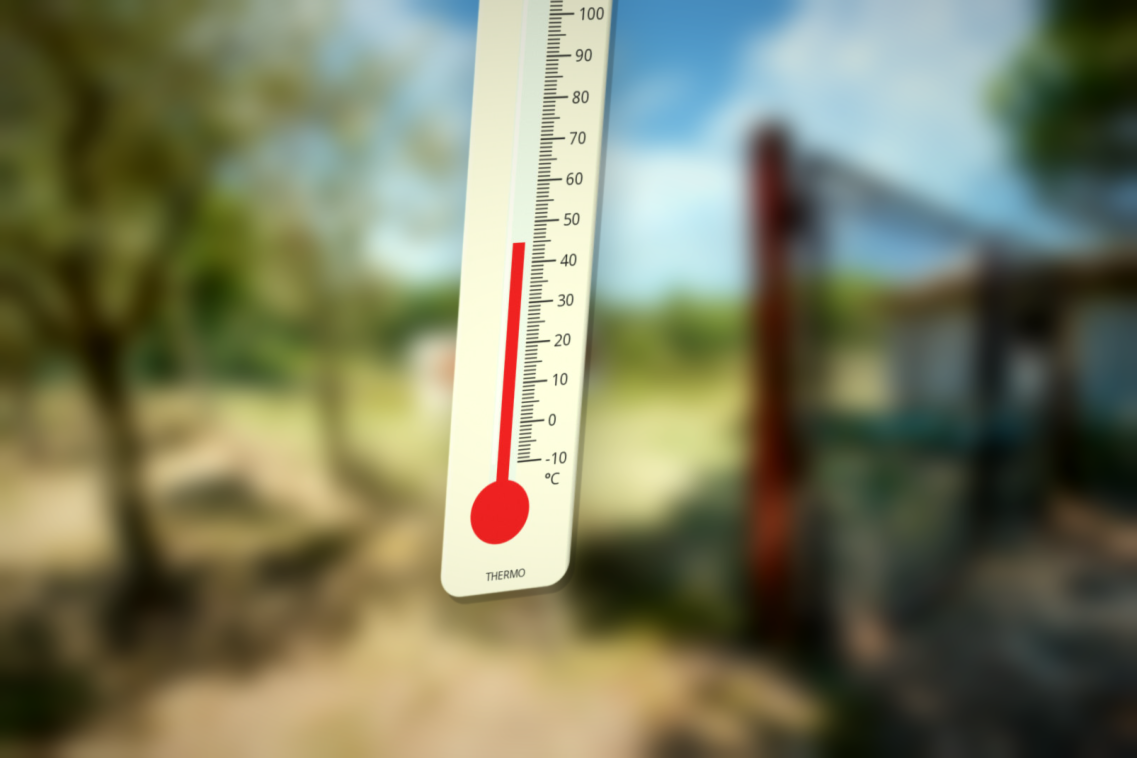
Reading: 45 (°C)
